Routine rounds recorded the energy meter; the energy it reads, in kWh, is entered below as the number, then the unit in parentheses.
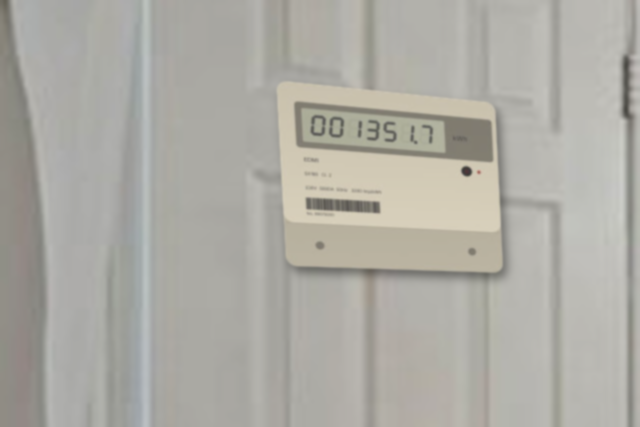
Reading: 1351.7 (kWh)
